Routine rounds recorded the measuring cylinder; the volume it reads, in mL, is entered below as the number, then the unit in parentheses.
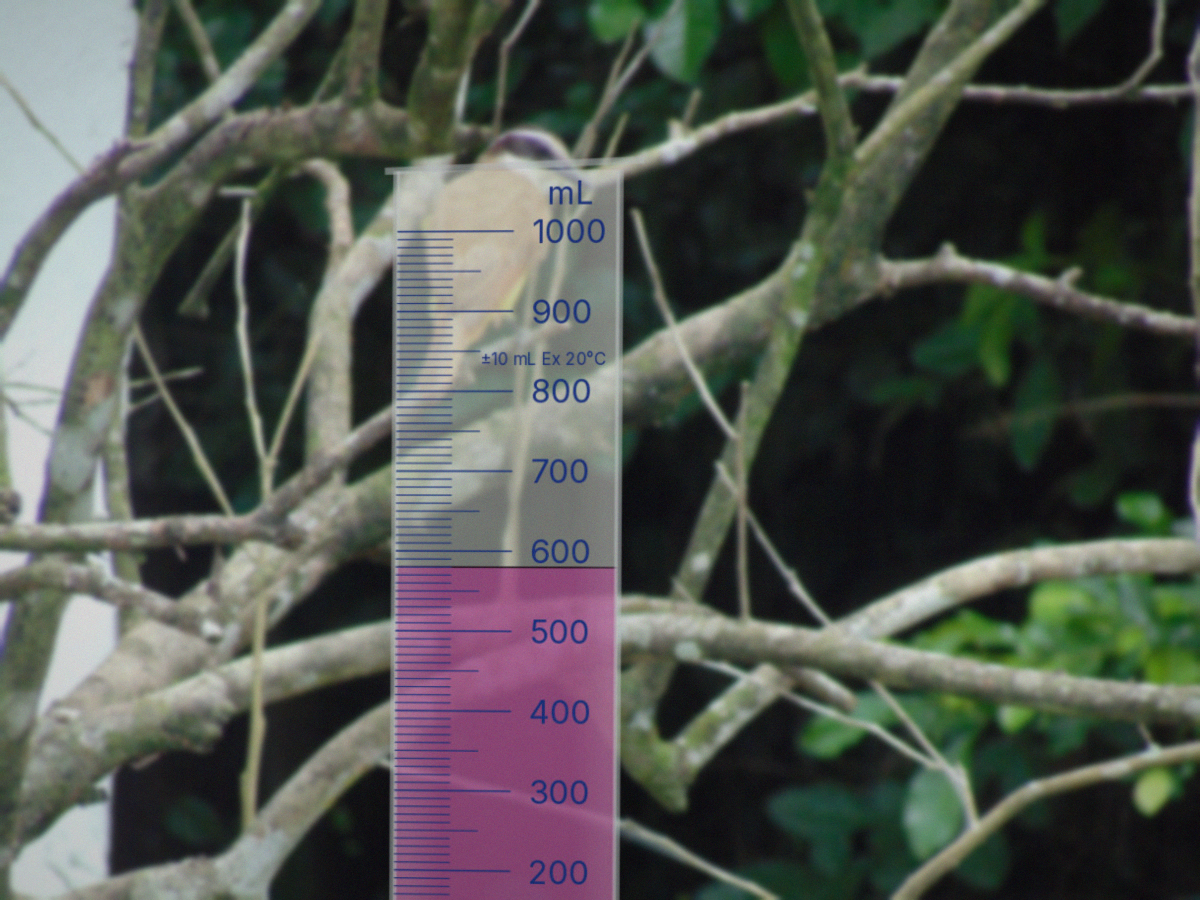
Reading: 580 (mL)
